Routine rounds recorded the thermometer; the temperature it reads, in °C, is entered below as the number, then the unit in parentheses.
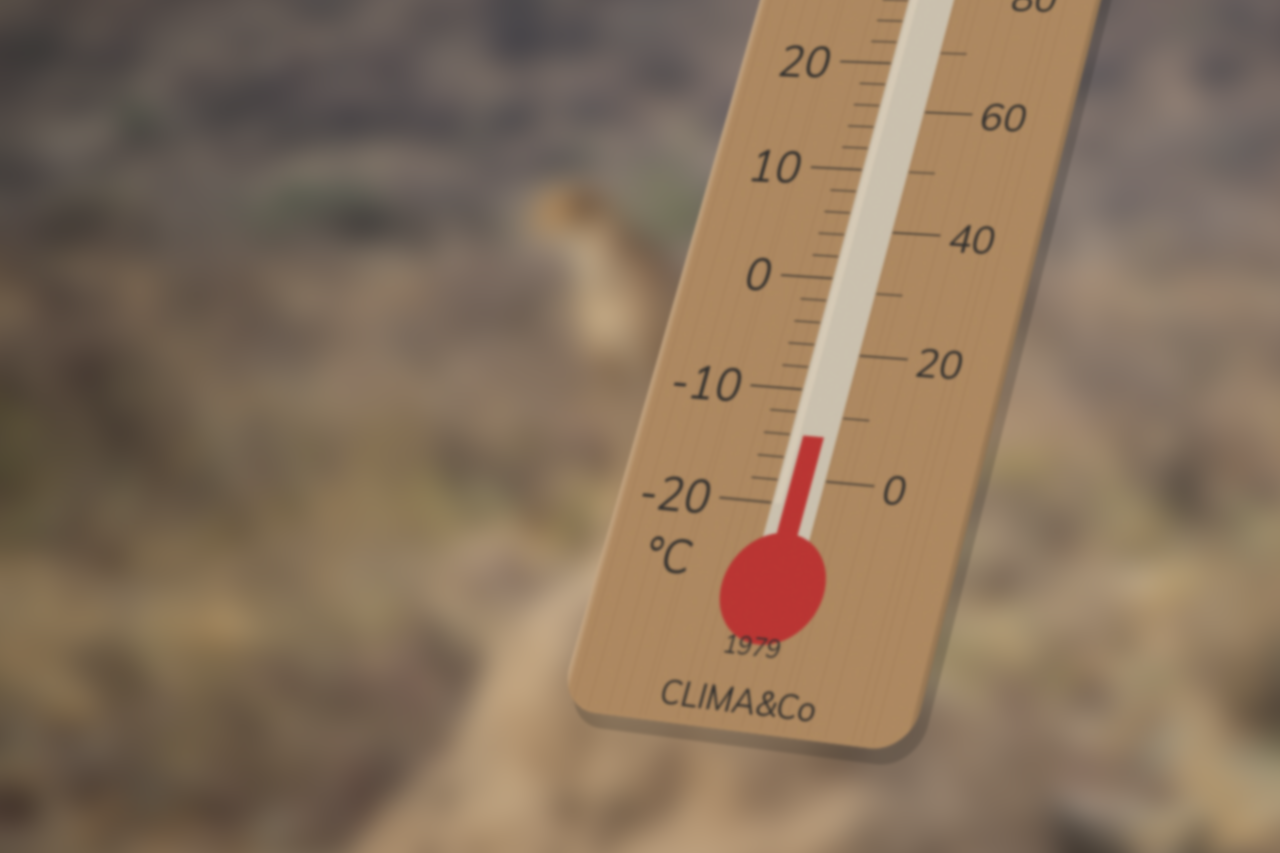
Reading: -14 (°C)
